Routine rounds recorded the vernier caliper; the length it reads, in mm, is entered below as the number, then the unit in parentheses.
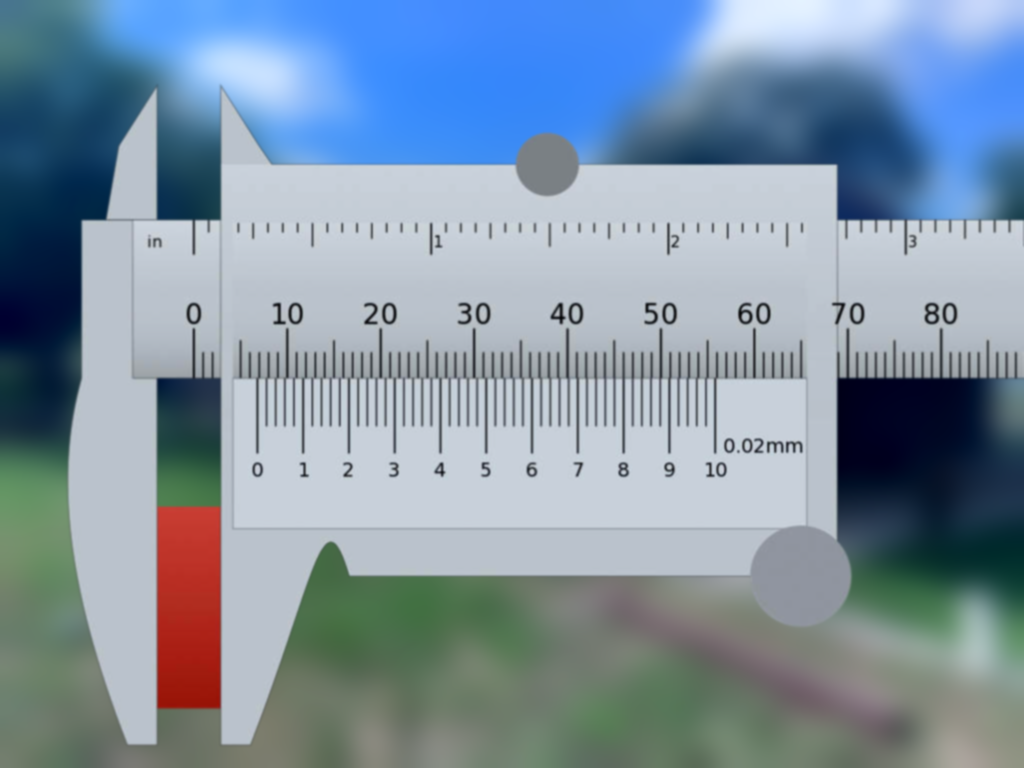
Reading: 6.8 (mm)
